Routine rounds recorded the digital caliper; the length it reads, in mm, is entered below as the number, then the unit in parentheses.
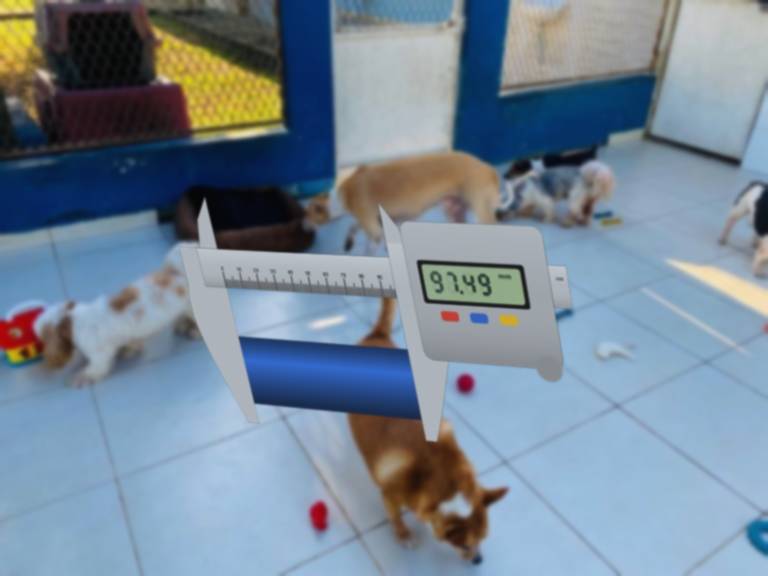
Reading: 97.49 (mm)
